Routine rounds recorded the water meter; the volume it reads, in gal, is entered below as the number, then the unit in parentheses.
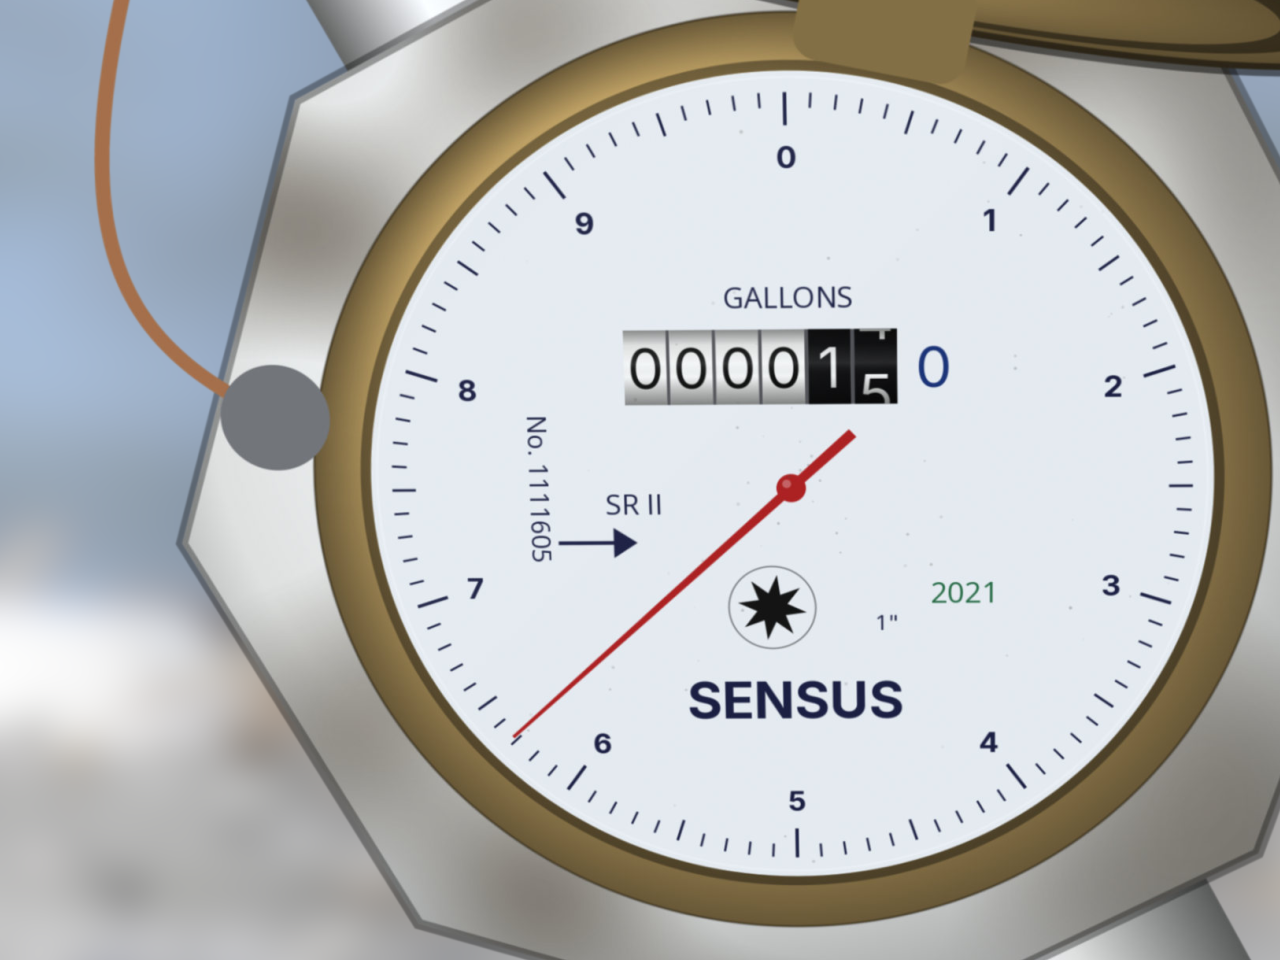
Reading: 146.3 (gal)
